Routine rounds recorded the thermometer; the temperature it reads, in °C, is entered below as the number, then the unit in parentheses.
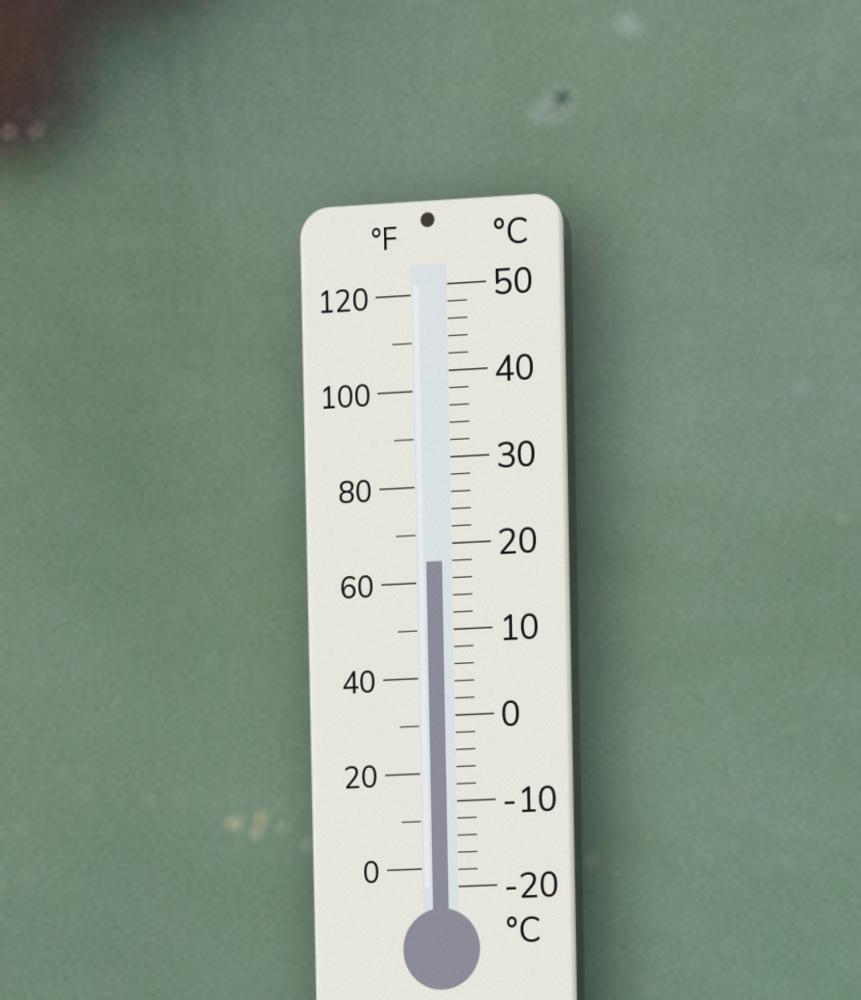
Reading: 18 (°C)
